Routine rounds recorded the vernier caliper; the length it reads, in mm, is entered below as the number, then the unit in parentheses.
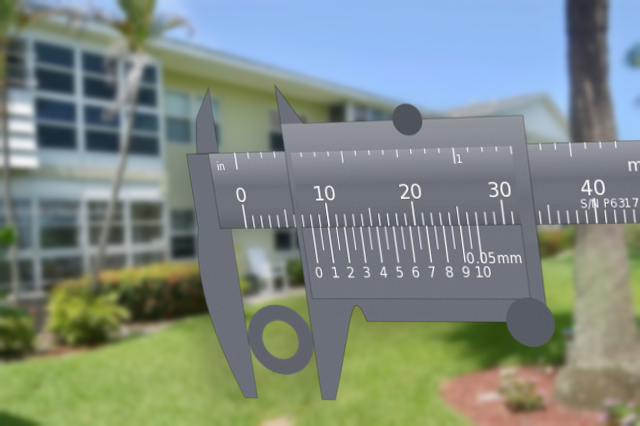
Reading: 8.0 (mm)
